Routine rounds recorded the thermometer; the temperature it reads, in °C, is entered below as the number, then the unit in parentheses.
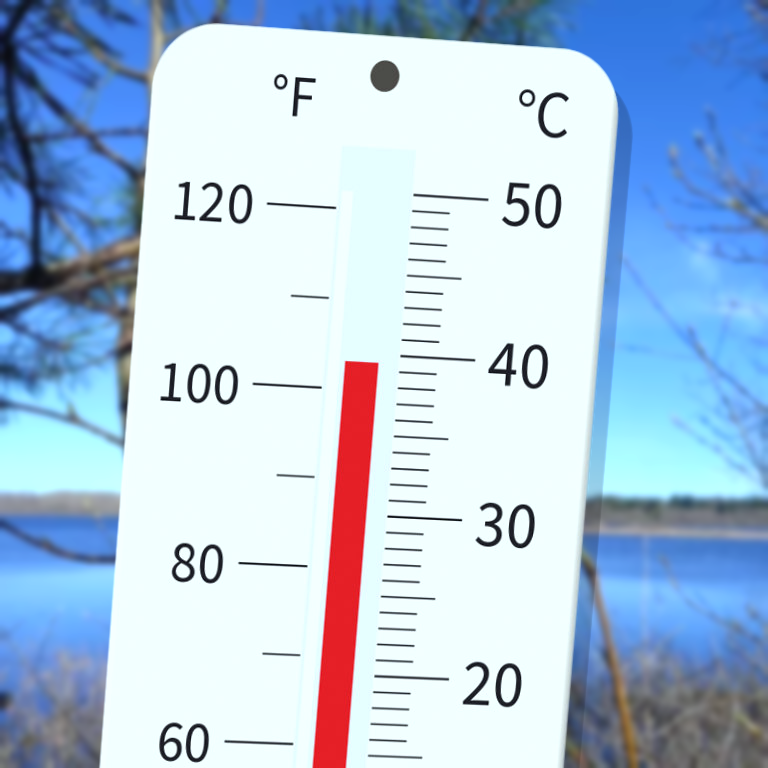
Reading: 39.5 (°C)
